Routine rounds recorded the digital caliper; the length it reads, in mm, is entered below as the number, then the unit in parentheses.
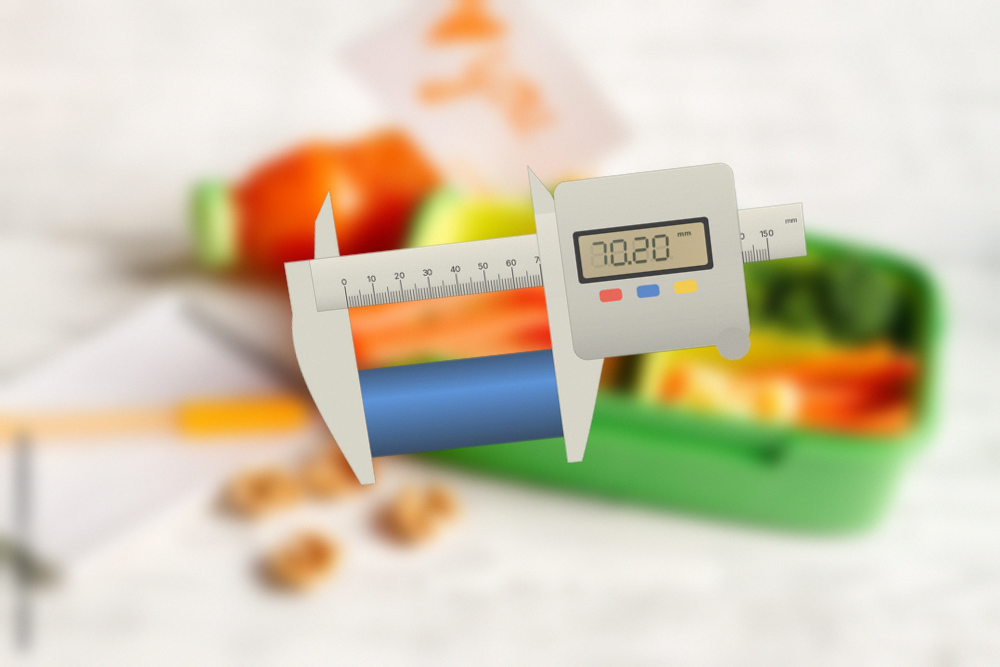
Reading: 70.20 (mm)
